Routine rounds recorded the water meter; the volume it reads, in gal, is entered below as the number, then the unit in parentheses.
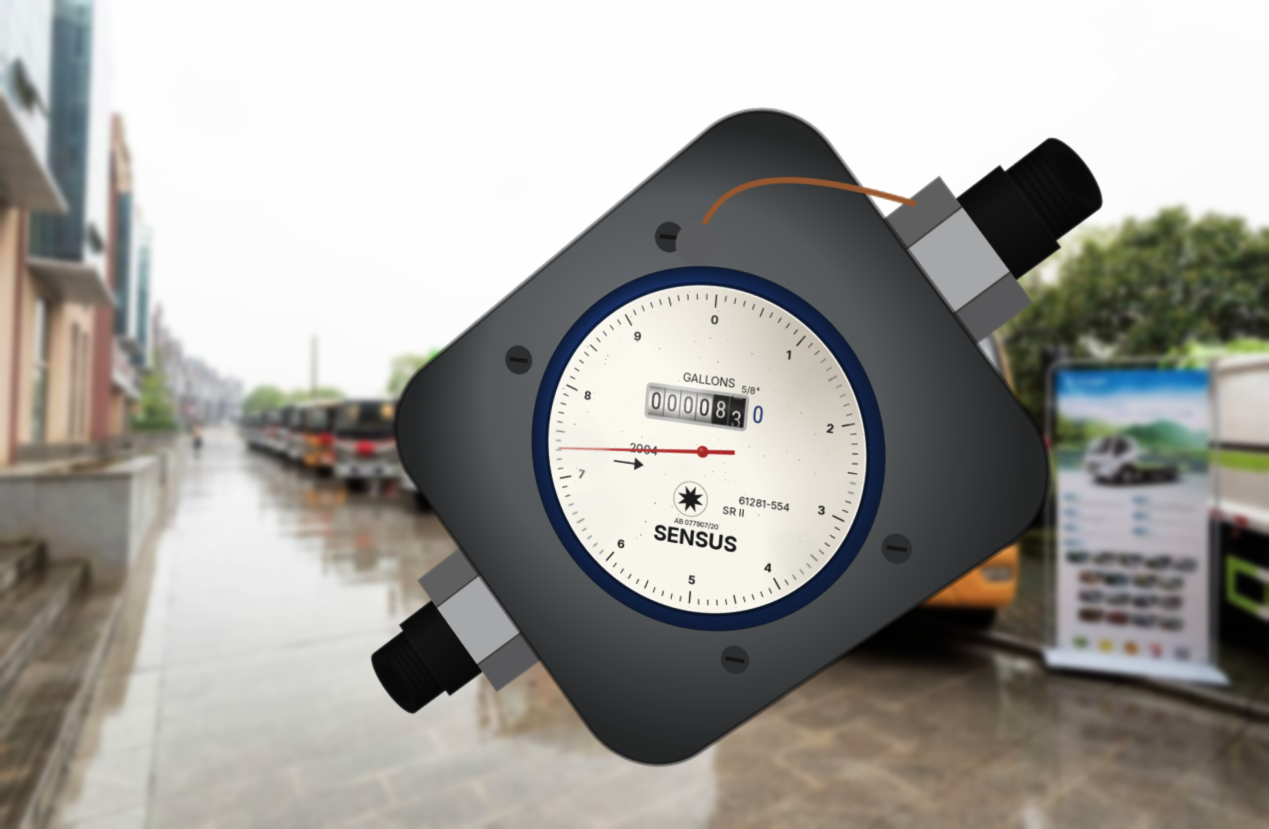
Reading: 827.3 (gal)
